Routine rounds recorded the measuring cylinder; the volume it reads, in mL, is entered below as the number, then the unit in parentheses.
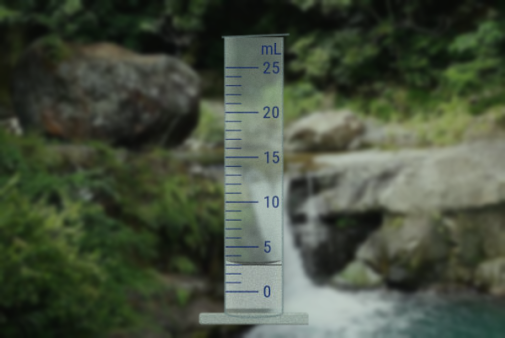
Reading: 3 (mL)
